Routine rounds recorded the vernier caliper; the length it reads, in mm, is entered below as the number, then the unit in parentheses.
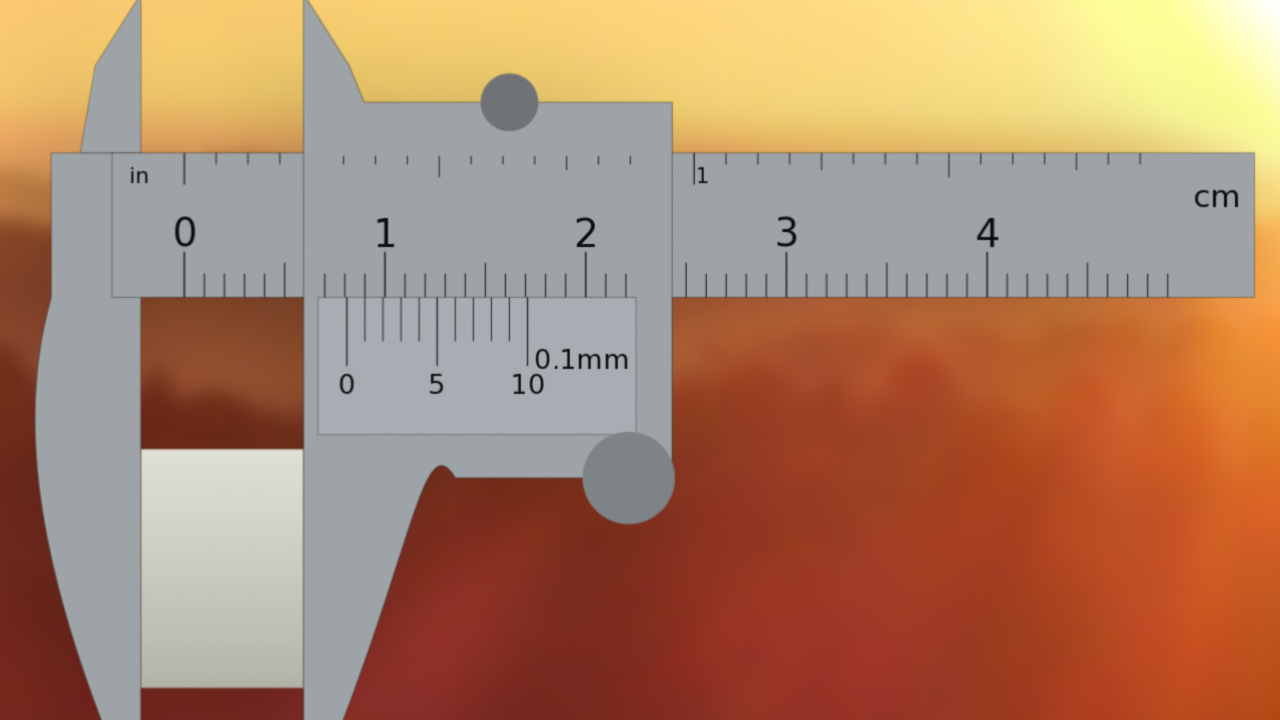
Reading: 8.1 (mm)
